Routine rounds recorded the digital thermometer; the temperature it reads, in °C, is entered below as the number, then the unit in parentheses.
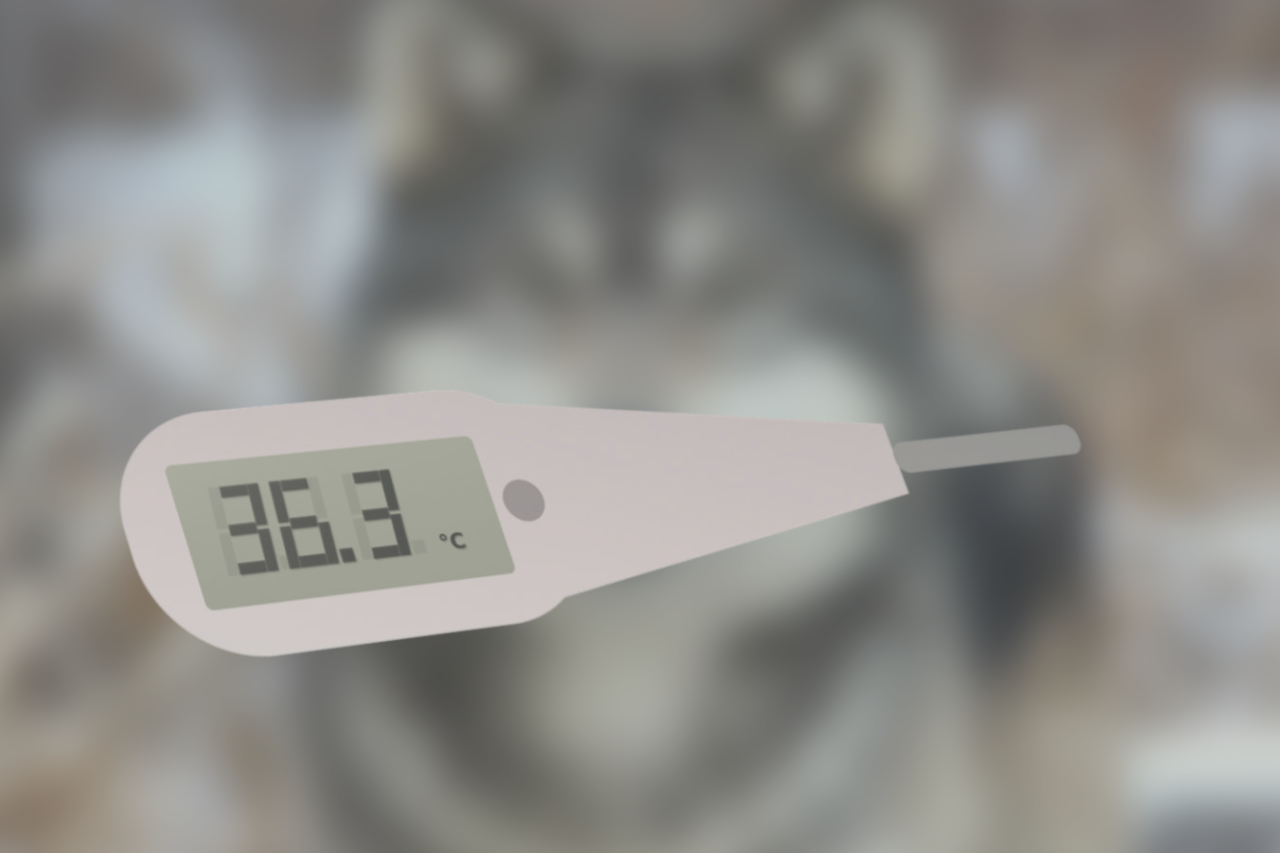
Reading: 36.3 (°C)
